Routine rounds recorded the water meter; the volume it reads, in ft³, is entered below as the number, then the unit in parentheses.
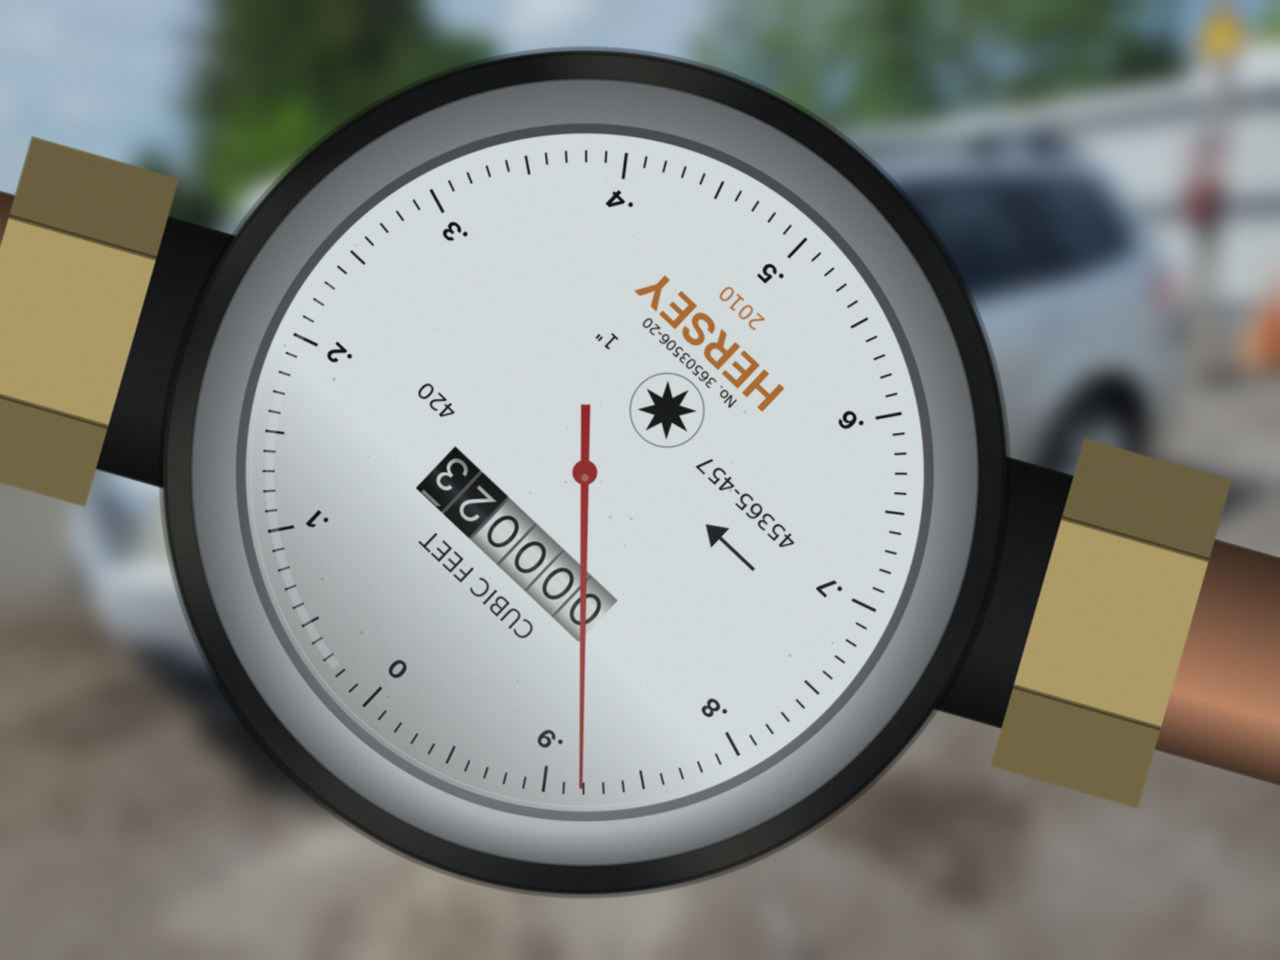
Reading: 22.88 (ft³)
